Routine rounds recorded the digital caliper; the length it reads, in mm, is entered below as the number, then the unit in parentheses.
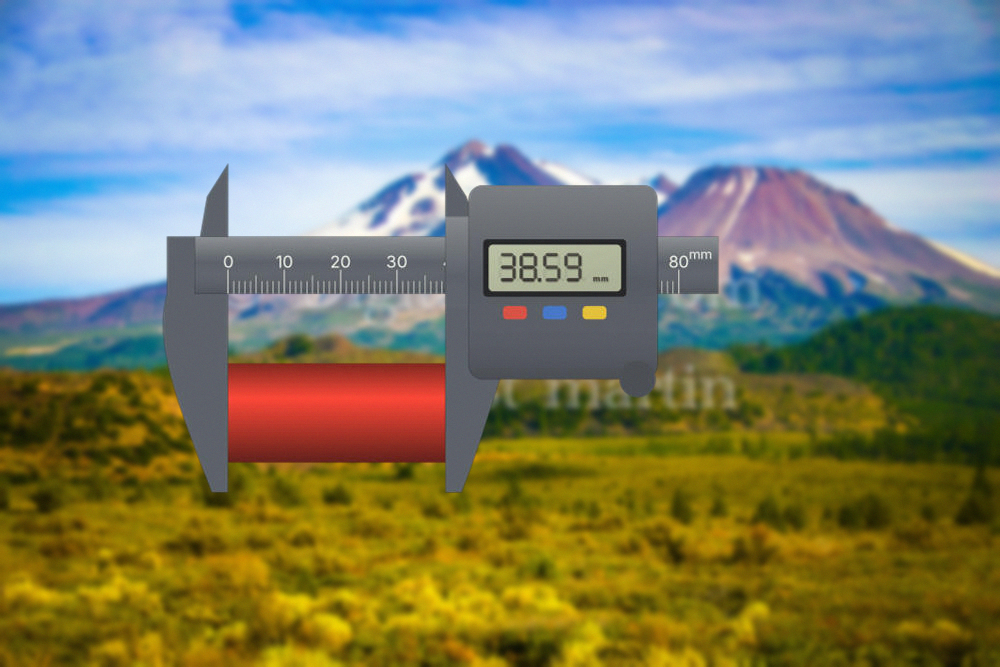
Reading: 38.59 (mm)
